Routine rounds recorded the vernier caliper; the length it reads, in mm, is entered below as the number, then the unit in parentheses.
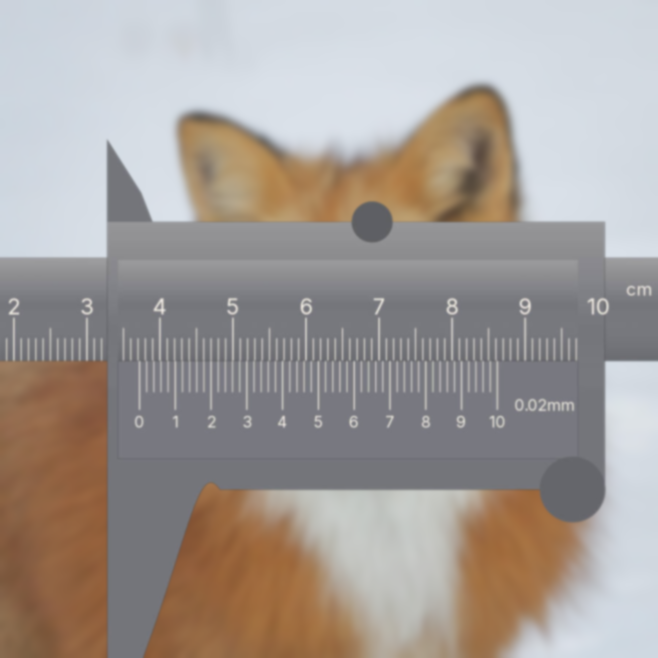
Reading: 37.2 (mm)
